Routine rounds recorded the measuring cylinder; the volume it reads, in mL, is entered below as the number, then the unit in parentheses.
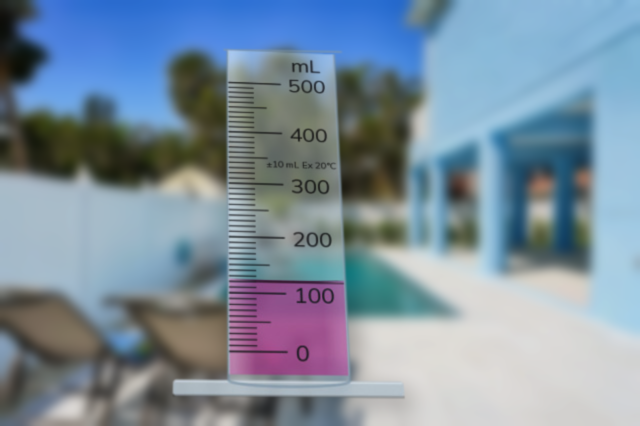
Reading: 120 (mL)
